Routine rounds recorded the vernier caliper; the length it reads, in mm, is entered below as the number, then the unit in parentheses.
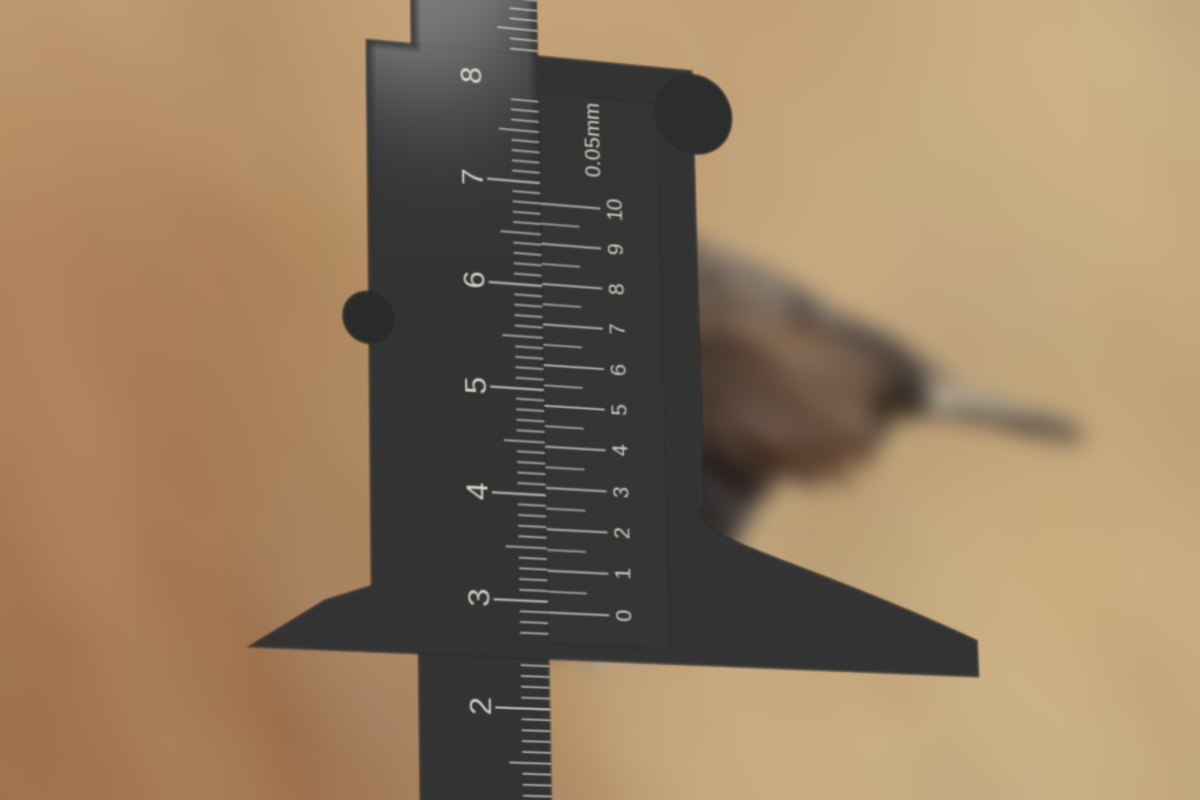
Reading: 29.0 (mm)
